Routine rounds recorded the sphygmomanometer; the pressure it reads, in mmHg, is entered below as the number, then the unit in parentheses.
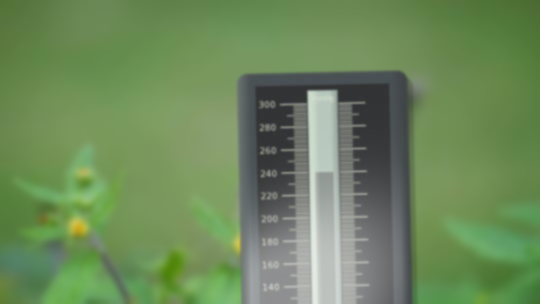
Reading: 240 (mmHg)
